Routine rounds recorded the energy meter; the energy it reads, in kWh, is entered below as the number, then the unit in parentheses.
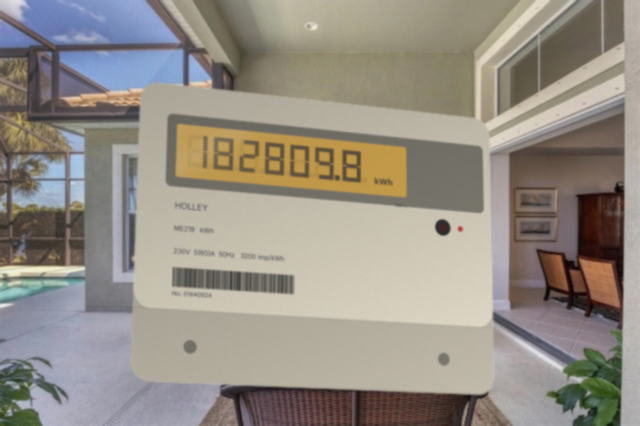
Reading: 182809.8 (kWh)
